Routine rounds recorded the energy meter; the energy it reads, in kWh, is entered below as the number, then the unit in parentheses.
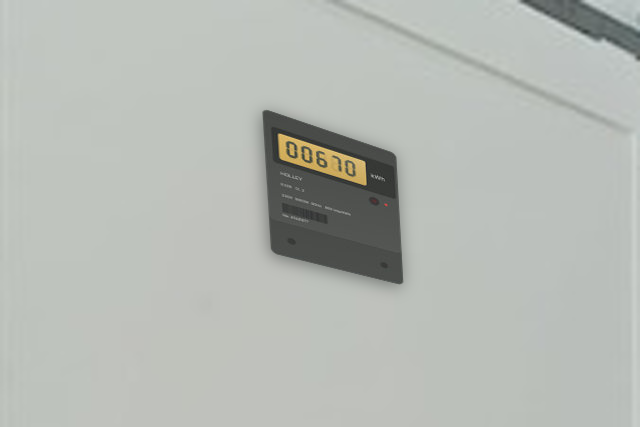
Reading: 670 (kWh)
